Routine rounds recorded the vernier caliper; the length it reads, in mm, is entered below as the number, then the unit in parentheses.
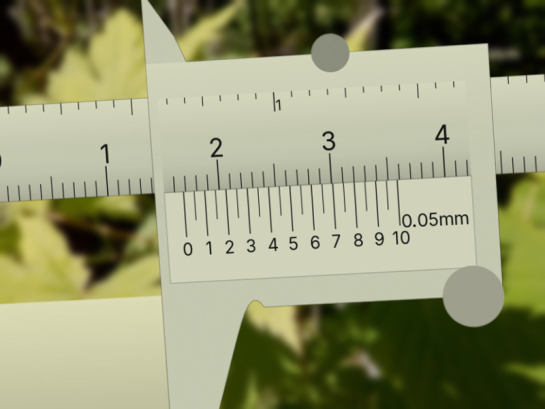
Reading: 16.8 (mm)
